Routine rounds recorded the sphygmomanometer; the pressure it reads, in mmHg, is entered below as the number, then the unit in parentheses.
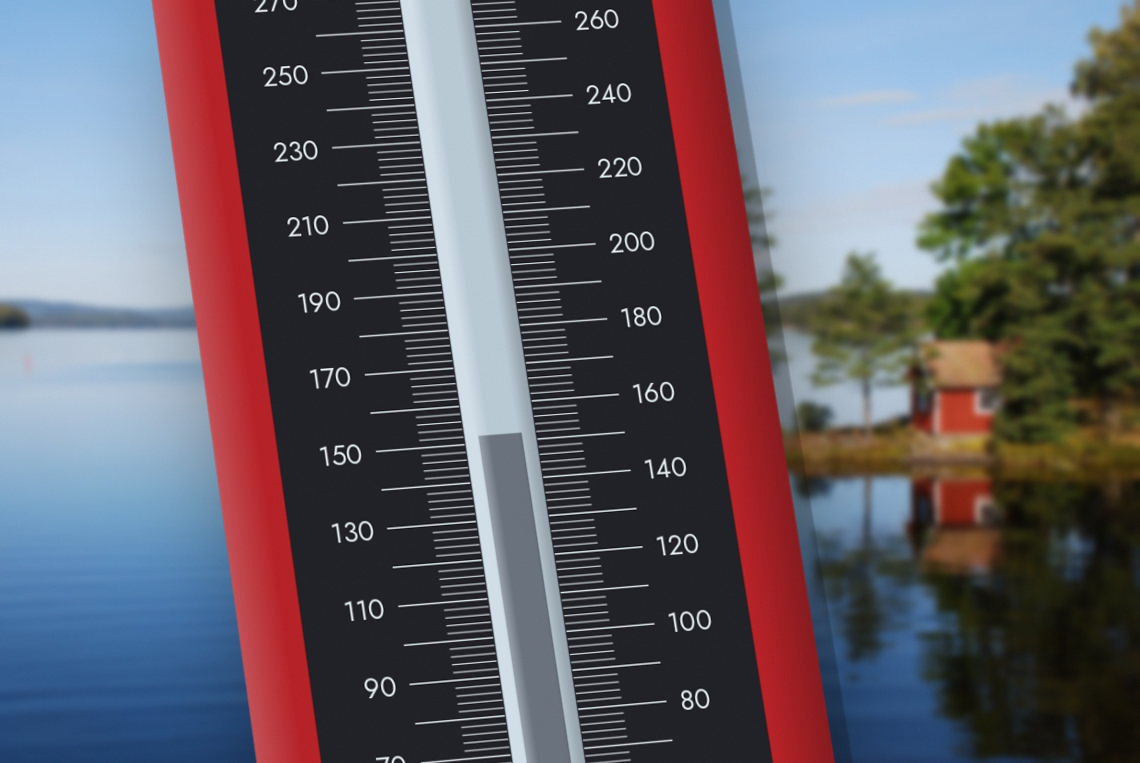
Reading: 152 (mmHg)
